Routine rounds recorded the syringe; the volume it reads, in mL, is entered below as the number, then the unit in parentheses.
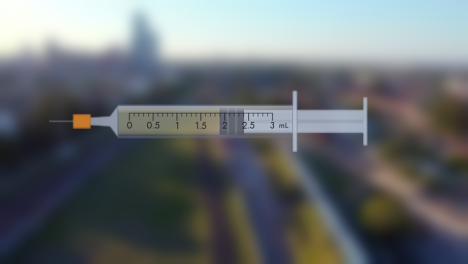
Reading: 1.9 (mL)
